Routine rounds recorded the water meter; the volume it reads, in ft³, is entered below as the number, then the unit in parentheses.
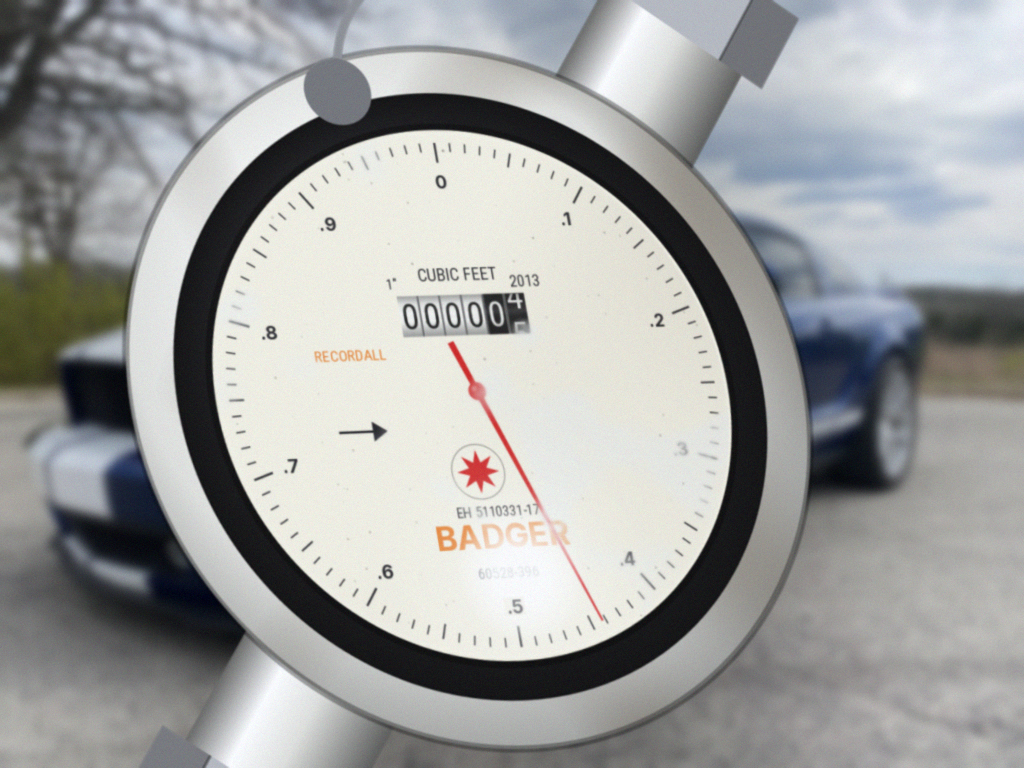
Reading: 4.44 (ft³)
